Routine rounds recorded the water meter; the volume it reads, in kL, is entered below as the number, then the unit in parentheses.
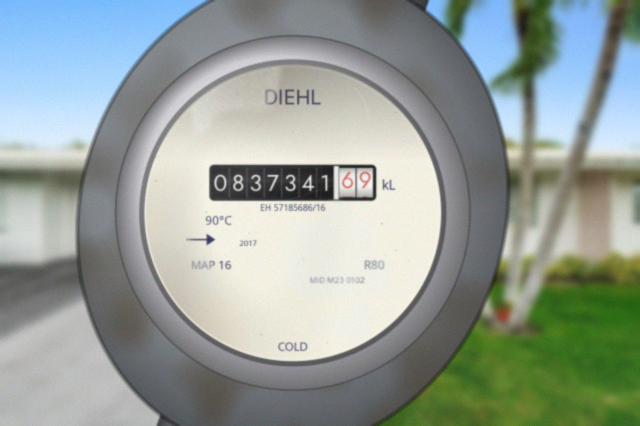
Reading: 837341.69 (kL)
